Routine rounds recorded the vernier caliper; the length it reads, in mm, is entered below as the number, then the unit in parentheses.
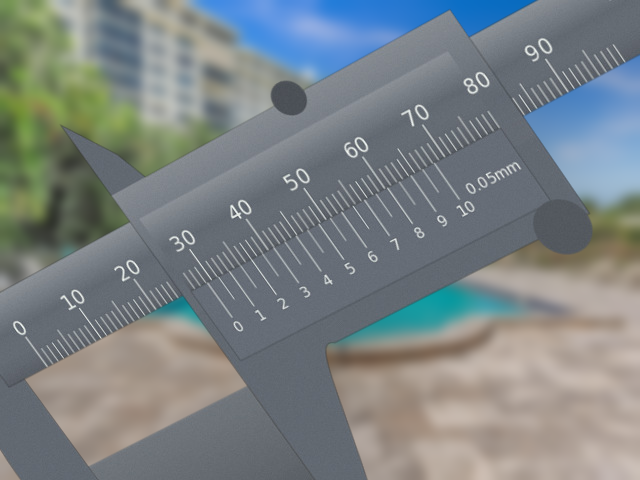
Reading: 29.2 (mm)
